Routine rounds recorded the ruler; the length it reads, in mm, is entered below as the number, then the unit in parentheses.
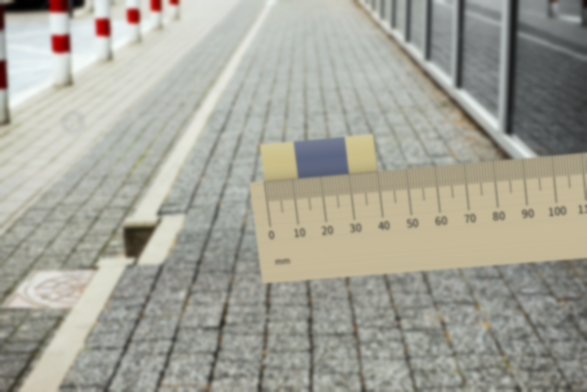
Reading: 40 (mm)
